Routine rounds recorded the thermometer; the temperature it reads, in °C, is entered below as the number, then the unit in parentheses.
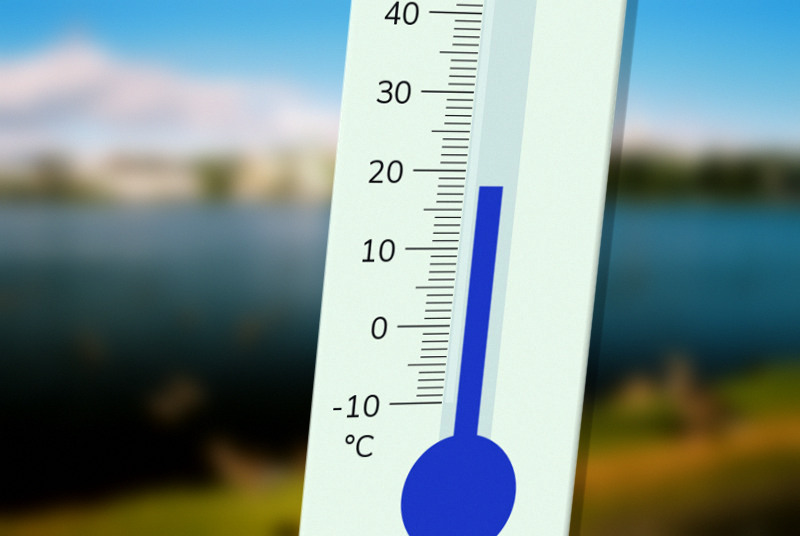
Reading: 18 (°C)
